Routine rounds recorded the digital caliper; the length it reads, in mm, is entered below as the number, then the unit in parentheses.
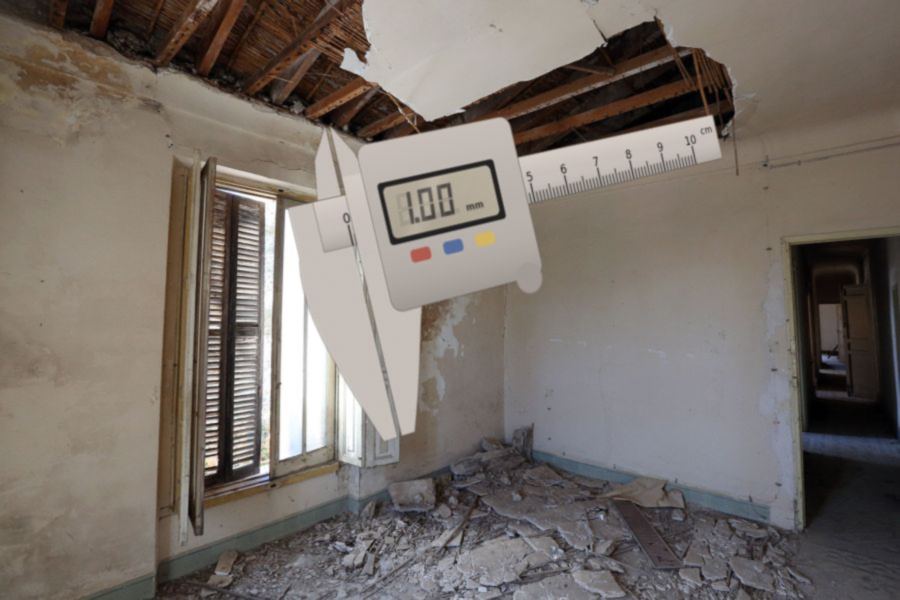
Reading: 1.00 (mm)
